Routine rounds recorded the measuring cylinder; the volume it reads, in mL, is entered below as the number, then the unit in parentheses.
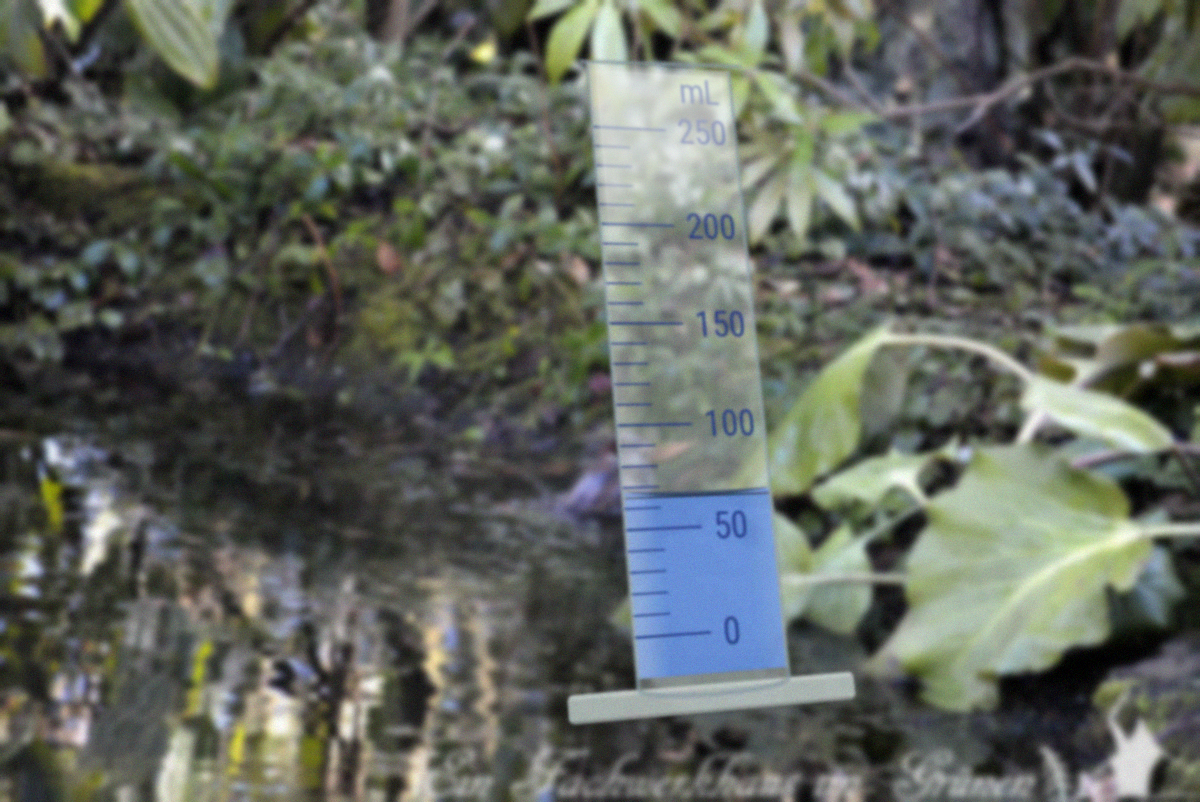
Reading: 65 (mL)
